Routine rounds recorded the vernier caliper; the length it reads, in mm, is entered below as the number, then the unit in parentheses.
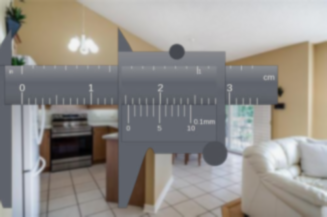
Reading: 15.4 (mm)
